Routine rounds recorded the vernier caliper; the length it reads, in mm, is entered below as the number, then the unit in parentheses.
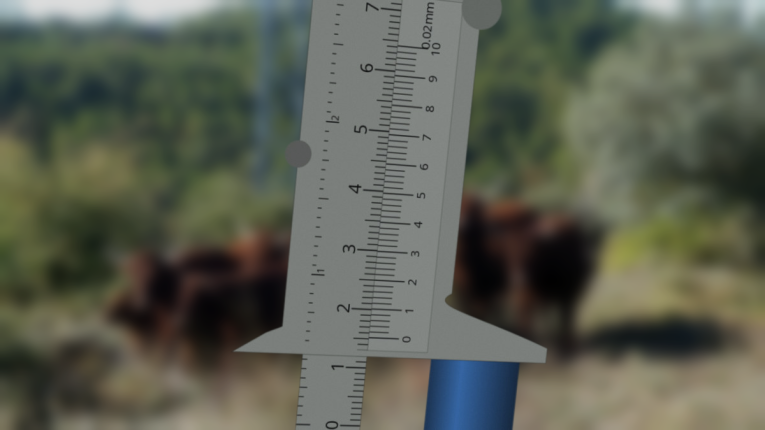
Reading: 15.2 (mm)
